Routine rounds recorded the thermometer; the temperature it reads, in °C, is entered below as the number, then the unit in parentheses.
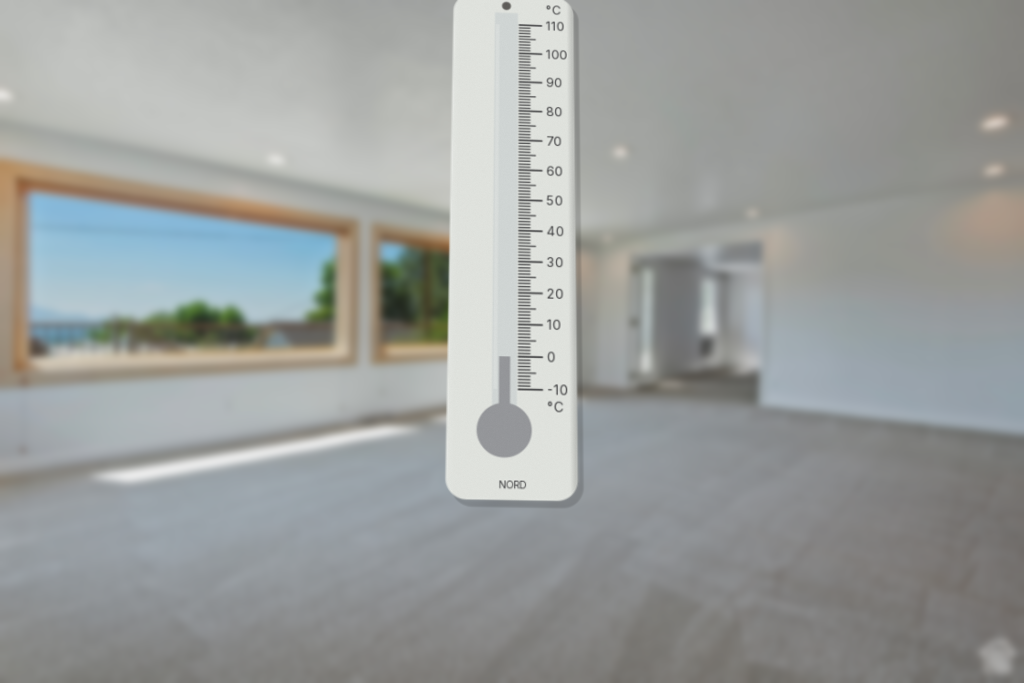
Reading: 0 (°C)
